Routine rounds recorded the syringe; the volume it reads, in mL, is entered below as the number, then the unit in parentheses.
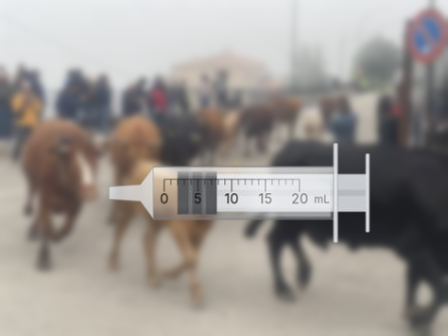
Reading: 2 (mL)
